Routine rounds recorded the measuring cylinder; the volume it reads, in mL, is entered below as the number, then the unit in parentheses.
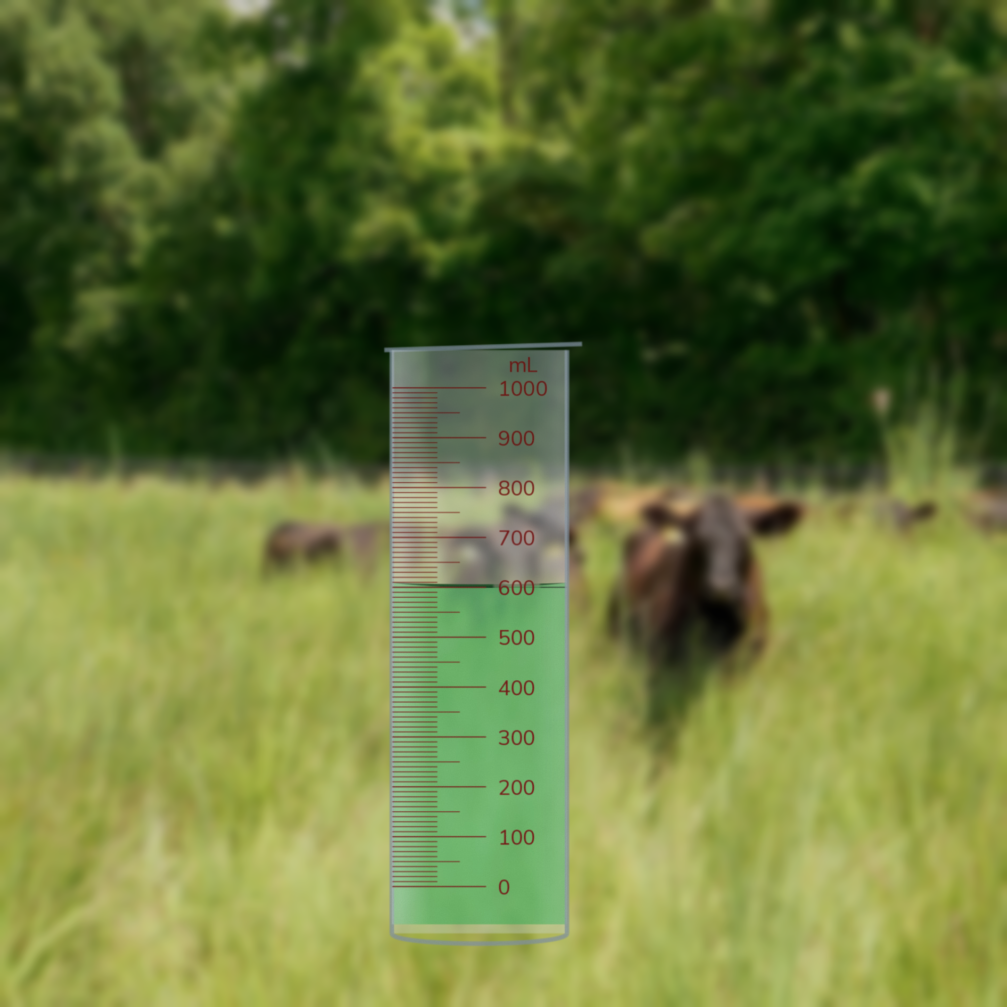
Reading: 600 (mL)
